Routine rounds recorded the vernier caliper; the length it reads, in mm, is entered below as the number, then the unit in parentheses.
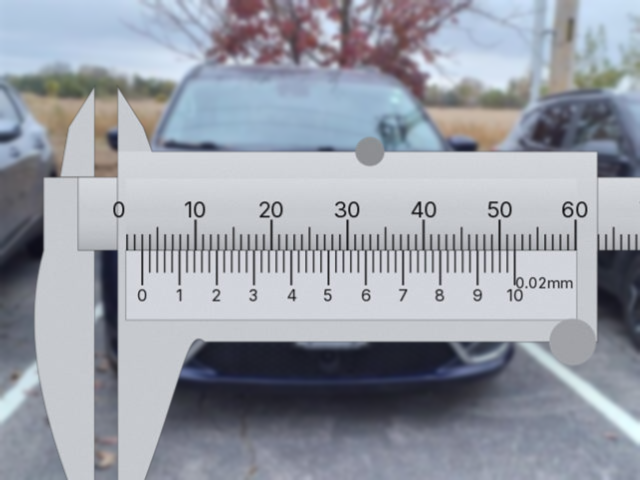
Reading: 3.0 (mm)
